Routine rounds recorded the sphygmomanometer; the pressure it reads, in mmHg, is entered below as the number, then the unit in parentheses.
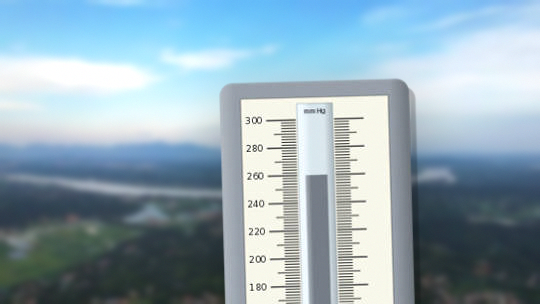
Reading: 260 (mmHg)
